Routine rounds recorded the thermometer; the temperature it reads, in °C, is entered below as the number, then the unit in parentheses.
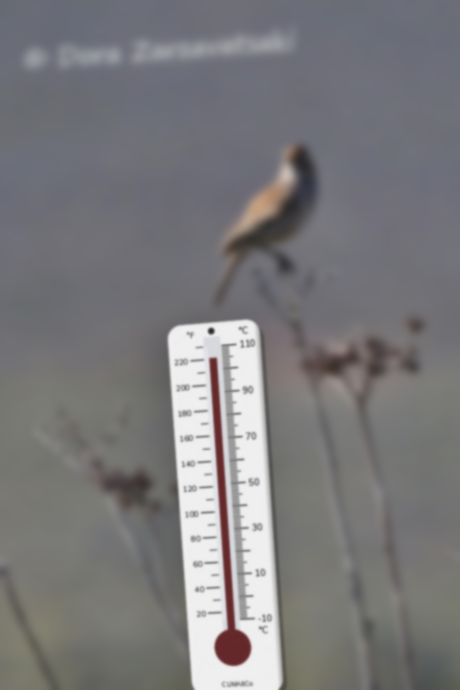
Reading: 105 (°C)
